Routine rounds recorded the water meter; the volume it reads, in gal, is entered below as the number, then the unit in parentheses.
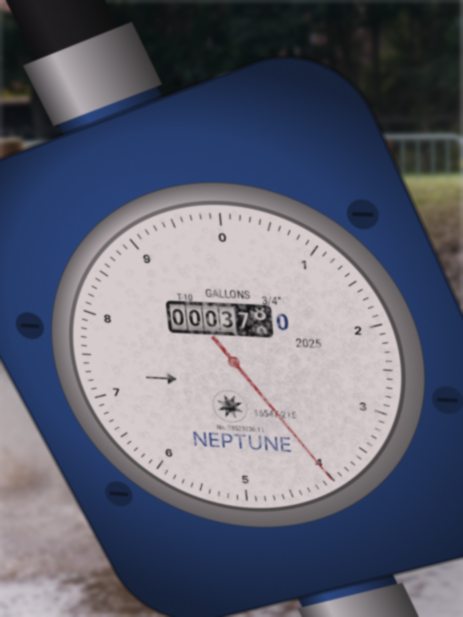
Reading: 3784.0 (gal)
